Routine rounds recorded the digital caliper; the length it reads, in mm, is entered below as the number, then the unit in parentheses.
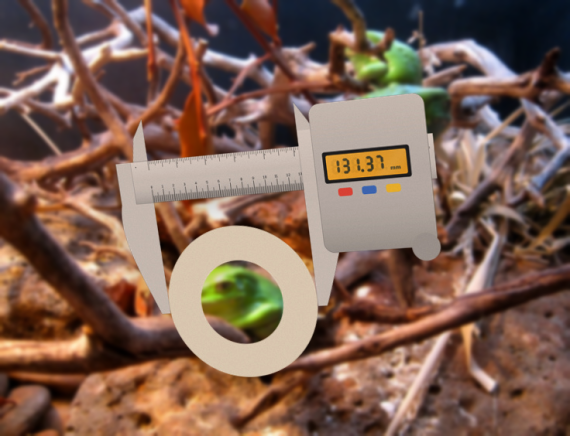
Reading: 131.37 (mm)
